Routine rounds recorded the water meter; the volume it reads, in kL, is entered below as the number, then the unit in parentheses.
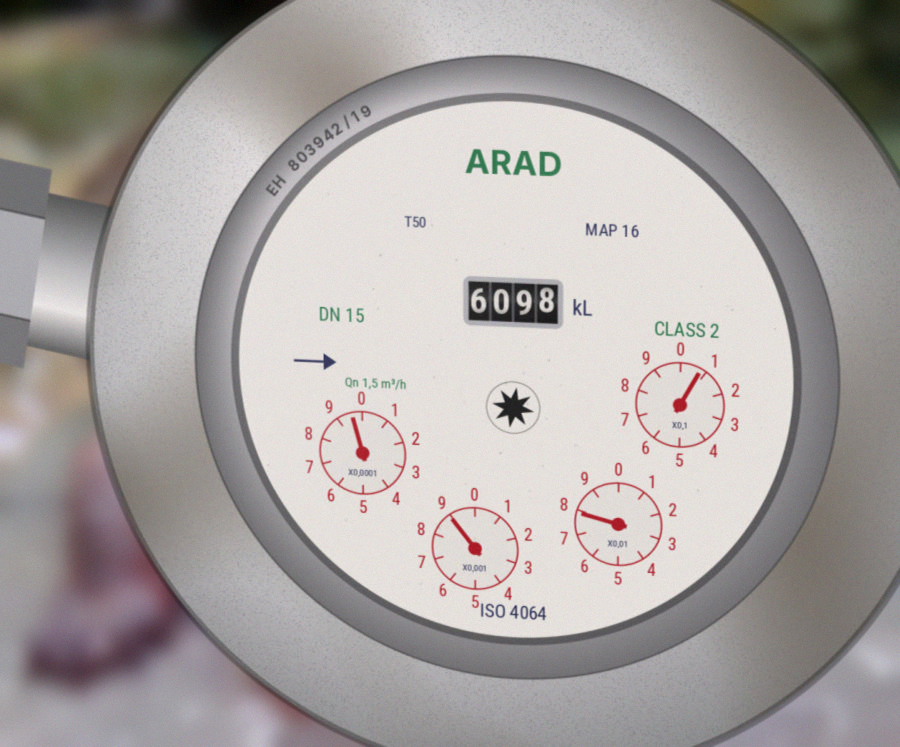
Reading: 6098.0789 (kL)
